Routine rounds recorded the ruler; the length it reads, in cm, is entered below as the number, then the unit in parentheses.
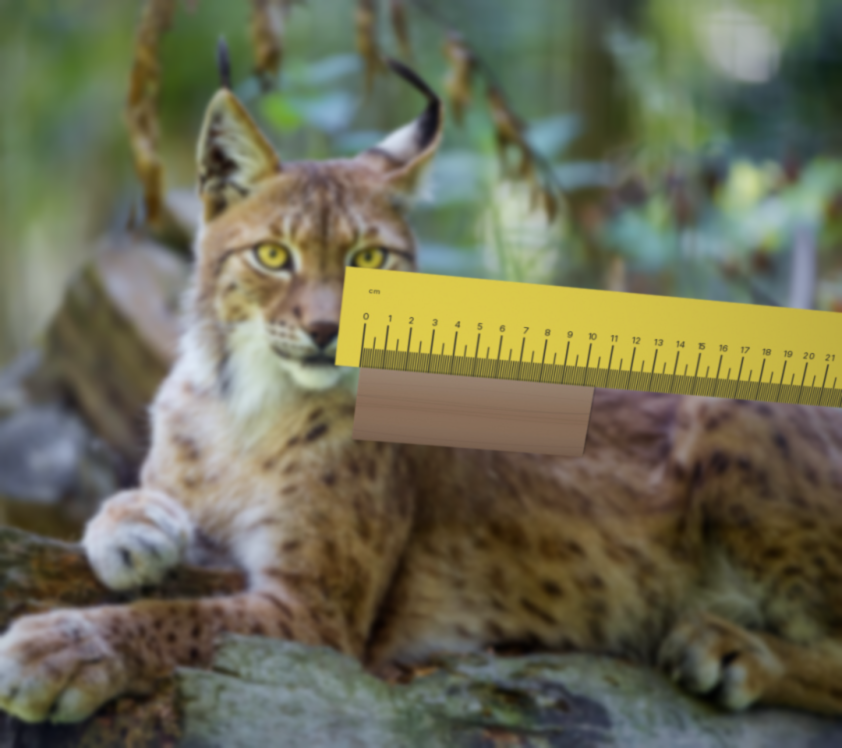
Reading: 10.5 (cm)
